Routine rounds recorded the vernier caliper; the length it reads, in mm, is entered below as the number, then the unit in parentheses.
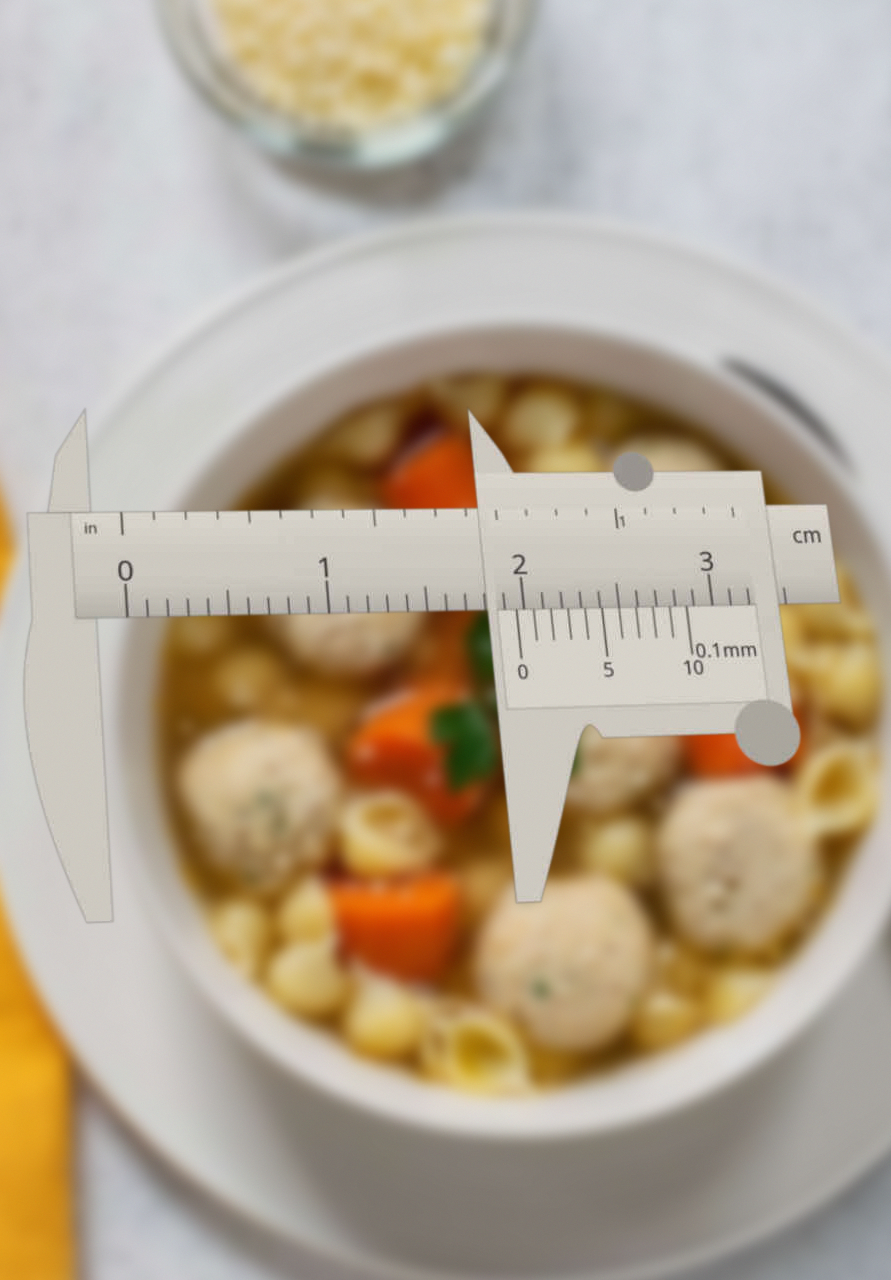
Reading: 19.6 (mm)
